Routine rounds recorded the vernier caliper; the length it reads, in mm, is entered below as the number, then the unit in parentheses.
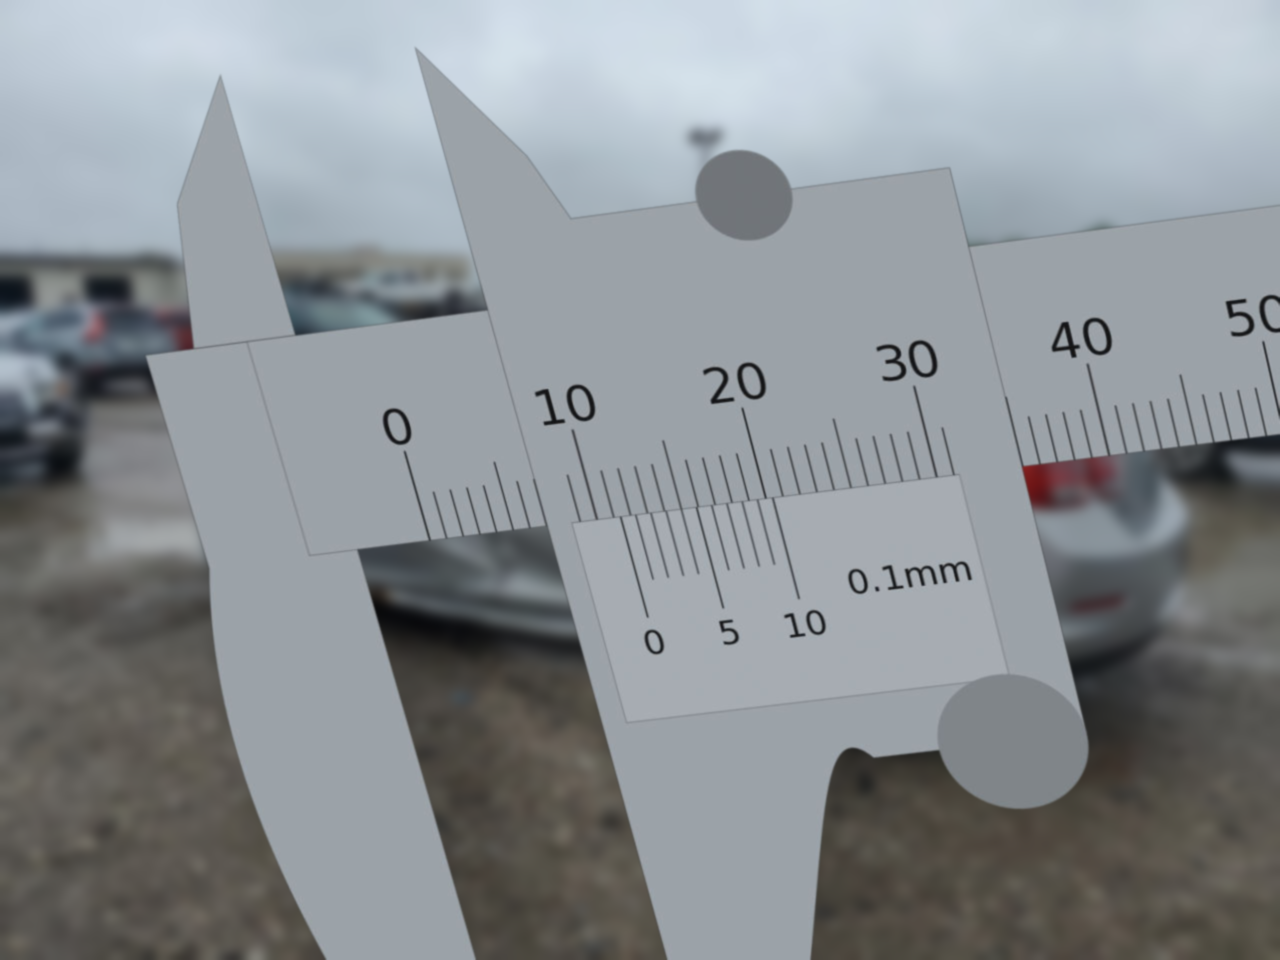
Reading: 11.4 (mm)
